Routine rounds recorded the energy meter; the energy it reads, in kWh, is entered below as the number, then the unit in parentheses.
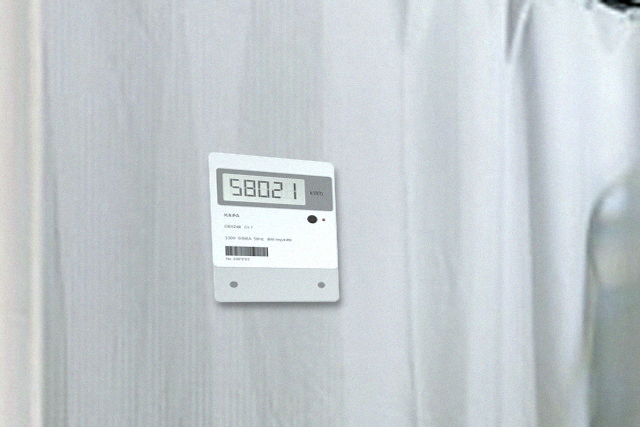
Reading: 58021 (kWh)
